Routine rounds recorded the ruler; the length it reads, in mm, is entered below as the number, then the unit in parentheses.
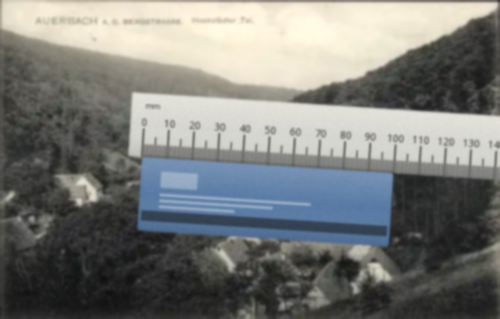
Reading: 100 (mm)
